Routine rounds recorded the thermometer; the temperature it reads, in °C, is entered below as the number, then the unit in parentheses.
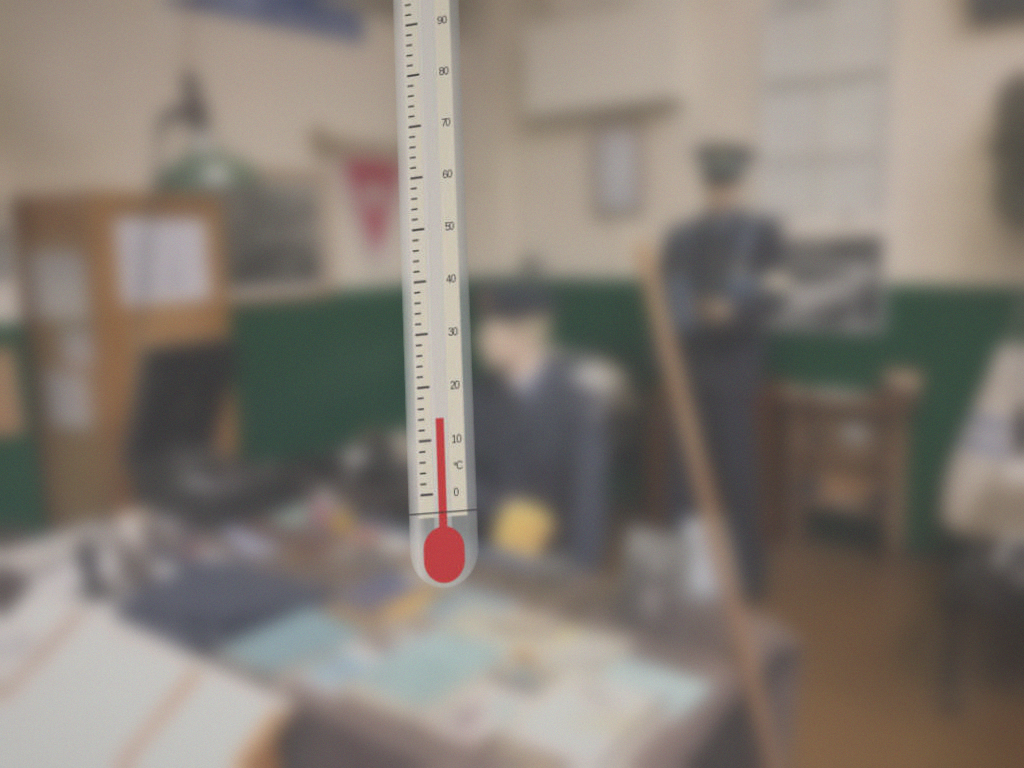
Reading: 14 (°C)
